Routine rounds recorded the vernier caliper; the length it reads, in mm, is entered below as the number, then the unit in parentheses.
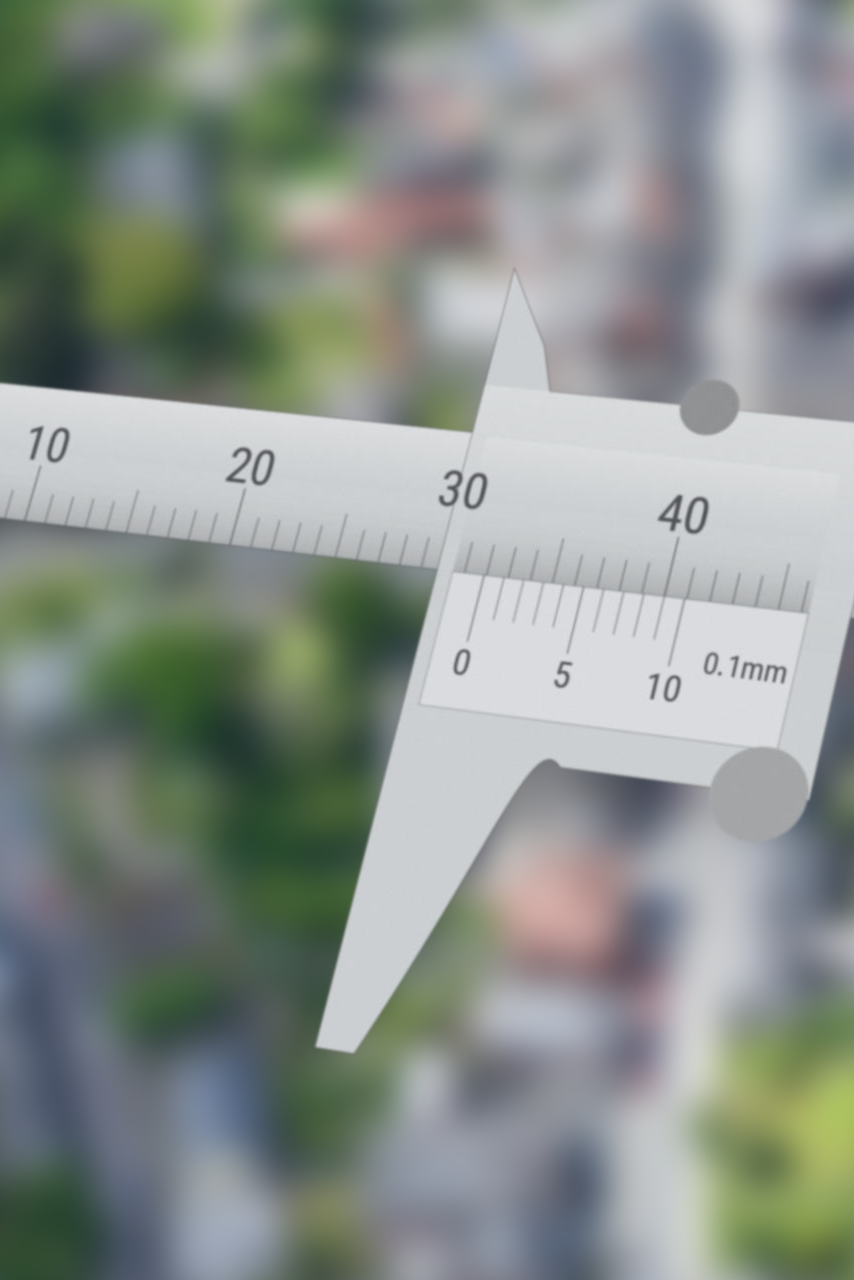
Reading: 31.9 (mm)
